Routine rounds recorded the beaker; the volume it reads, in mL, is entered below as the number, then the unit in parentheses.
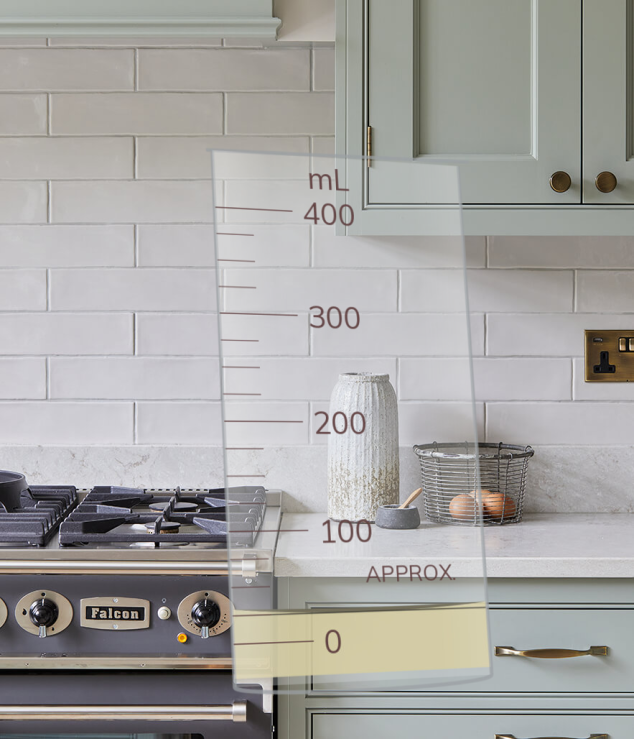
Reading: 25 (mL)
